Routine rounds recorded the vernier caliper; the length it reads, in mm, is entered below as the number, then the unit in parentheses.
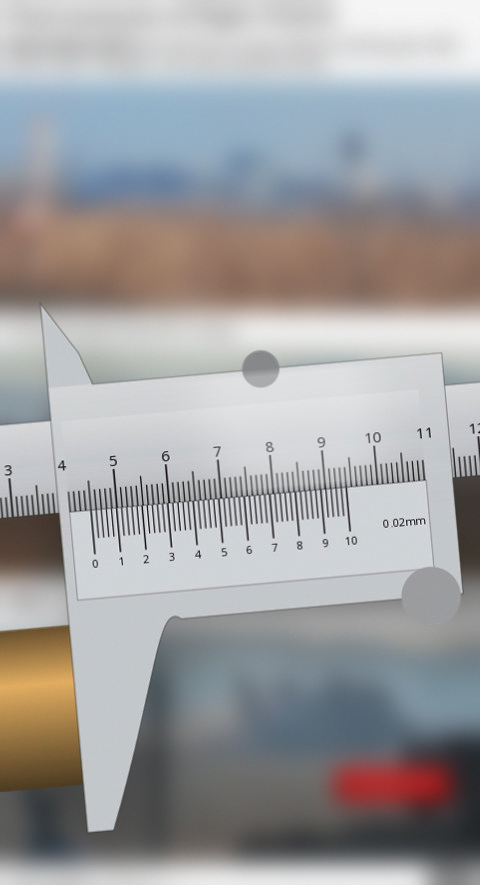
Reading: 45.0 (mm)
